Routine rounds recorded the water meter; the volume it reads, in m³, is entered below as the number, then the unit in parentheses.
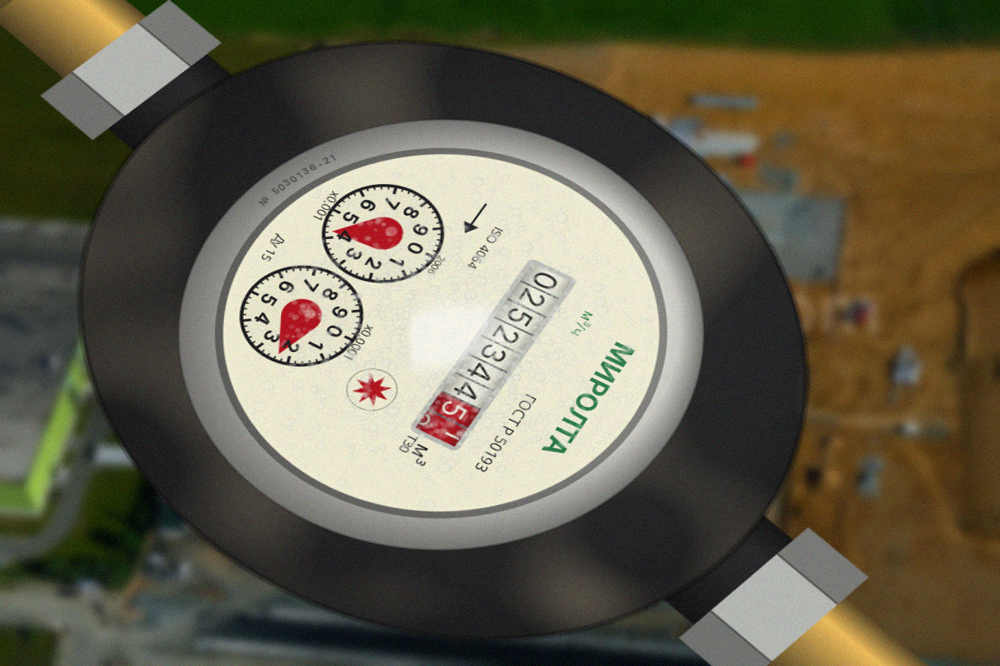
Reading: 252344.5142 (m³)
